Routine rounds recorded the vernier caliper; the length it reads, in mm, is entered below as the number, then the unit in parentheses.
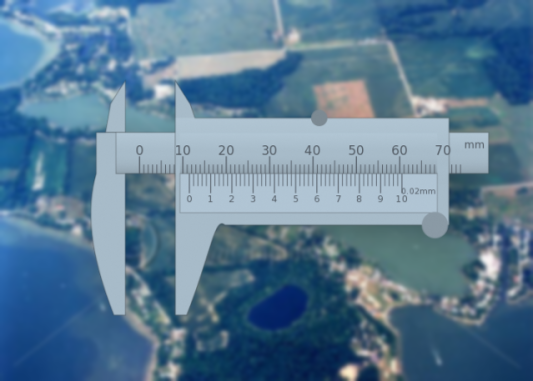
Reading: 11.5 (mm)
